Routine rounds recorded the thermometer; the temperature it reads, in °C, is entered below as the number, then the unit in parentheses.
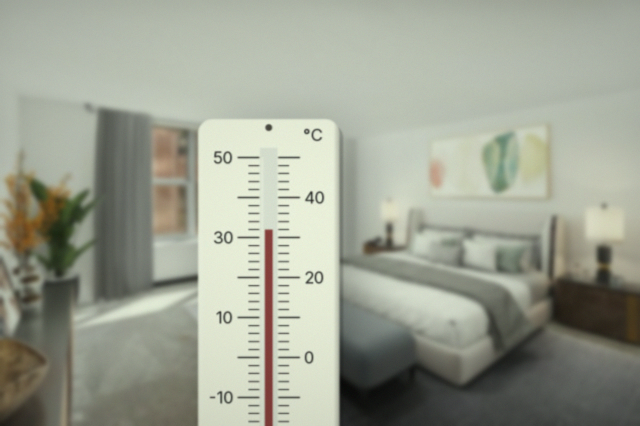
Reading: 32 (°C)
